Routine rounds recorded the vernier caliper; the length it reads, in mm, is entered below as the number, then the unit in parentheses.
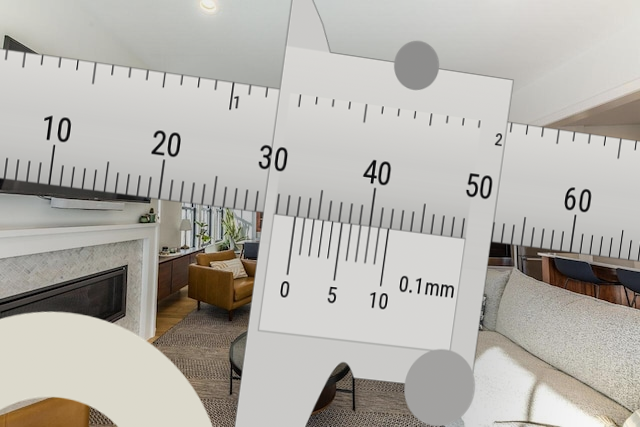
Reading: 32.8 (mm)
